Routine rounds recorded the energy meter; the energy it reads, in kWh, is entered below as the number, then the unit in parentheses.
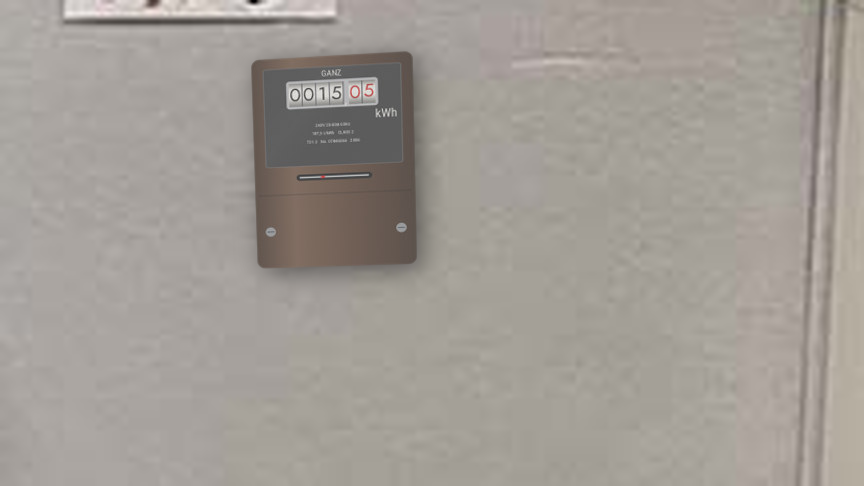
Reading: 15.05 (kWh)
